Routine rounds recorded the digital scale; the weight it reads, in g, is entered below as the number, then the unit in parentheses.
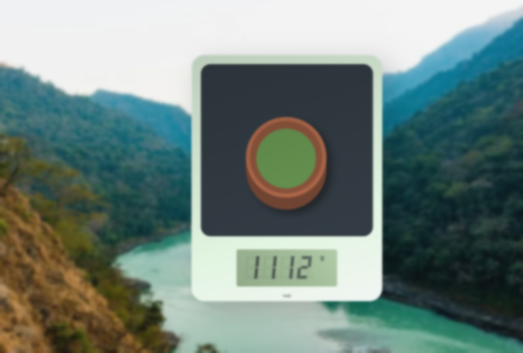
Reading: 1112 (g)
